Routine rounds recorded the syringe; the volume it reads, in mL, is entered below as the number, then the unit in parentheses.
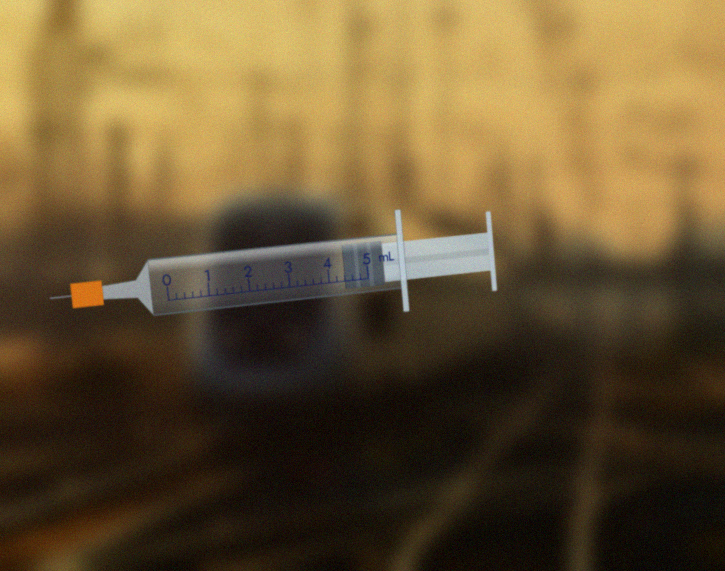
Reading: 4.4 (mL)
